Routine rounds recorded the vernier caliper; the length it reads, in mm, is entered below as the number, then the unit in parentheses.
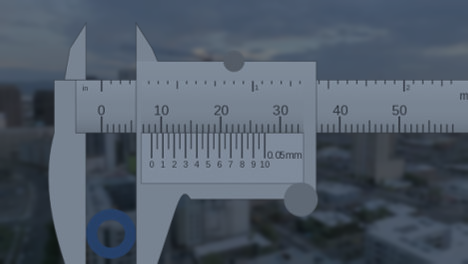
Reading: 8.4 (mm)
